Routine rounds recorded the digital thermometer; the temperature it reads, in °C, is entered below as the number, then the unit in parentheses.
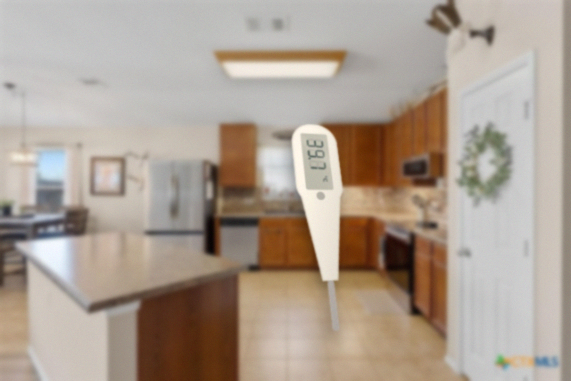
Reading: 39.7 (°C)
